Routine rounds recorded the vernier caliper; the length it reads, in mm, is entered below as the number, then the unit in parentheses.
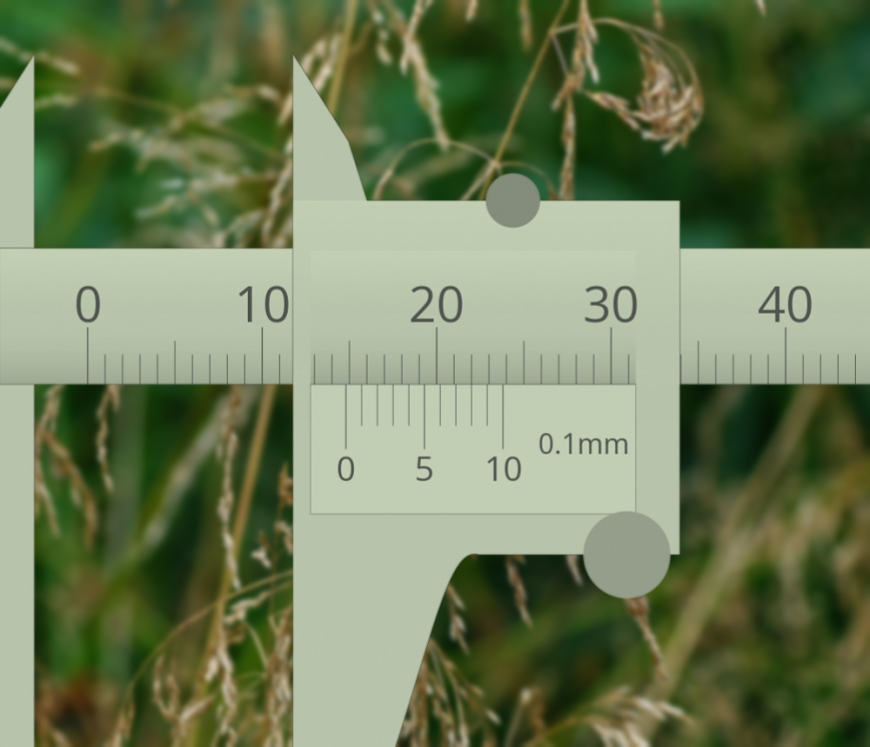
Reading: 14.8 (mm)
